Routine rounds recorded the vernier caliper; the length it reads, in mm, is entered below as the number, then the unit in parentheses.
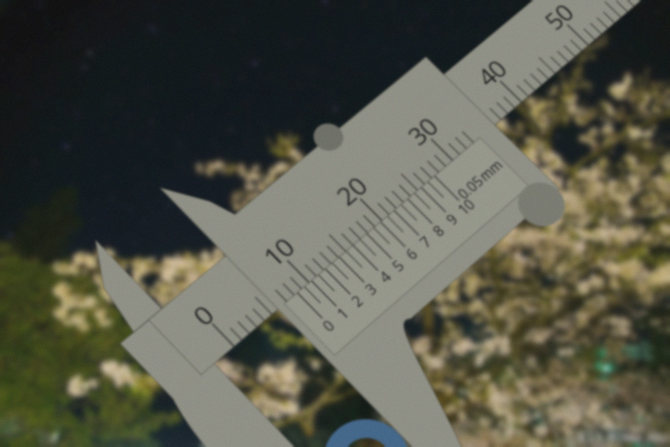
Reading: 8.4 (mm)
